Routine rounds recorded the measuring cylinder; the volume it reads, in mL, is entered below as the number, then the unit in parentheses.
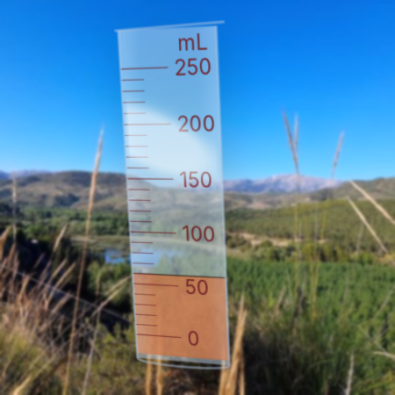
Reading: 60 (mL)
